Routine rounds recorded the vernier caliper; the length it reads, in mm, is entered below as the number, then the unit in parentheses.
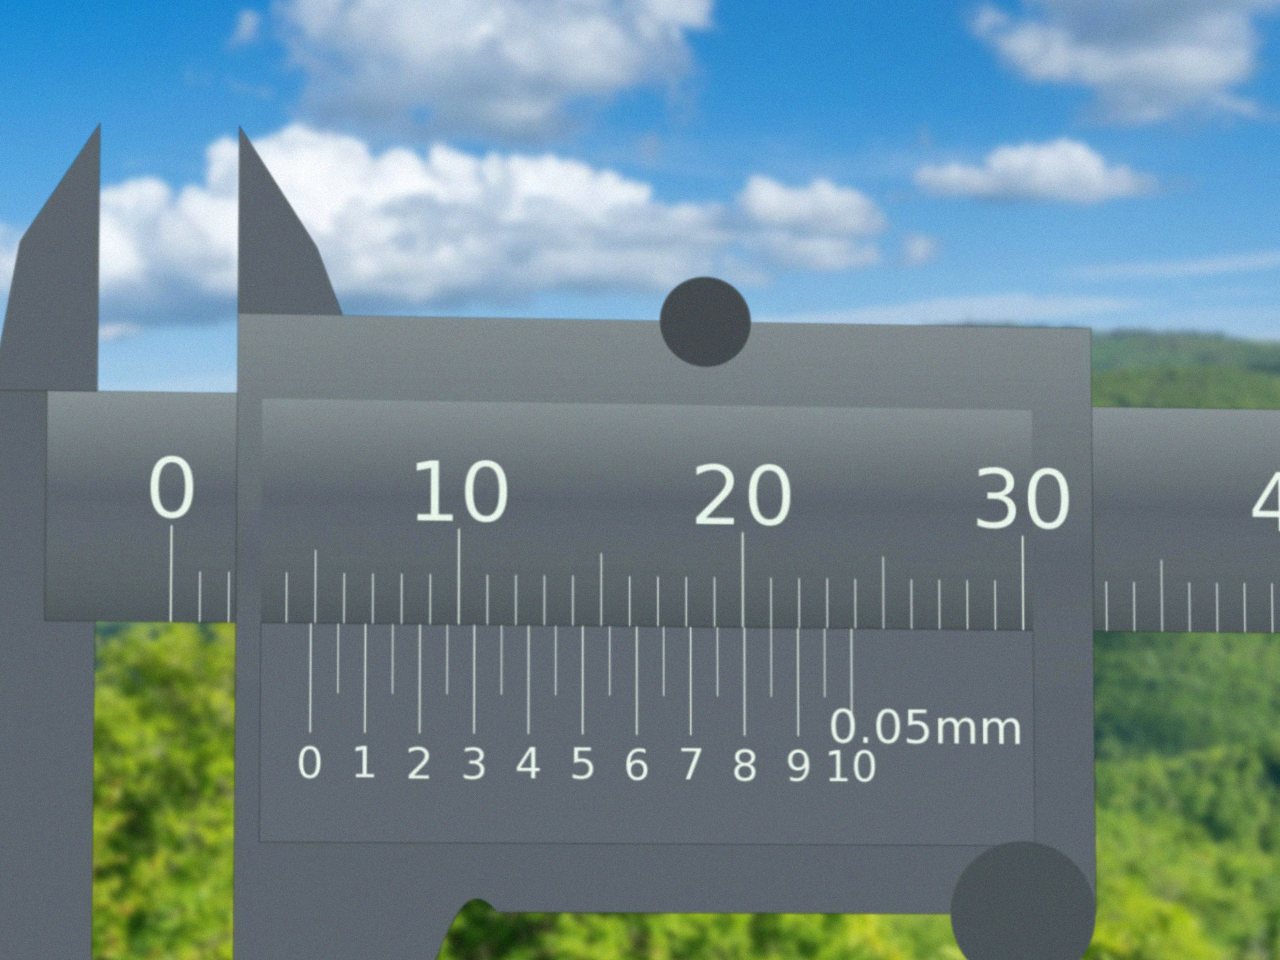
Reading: 4.85 (mm)
